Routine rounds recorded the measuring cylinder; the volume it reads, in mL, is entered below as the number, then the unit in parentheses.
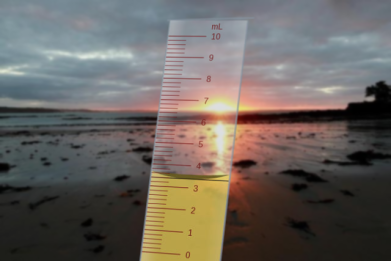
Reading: 3.4 (mL)
